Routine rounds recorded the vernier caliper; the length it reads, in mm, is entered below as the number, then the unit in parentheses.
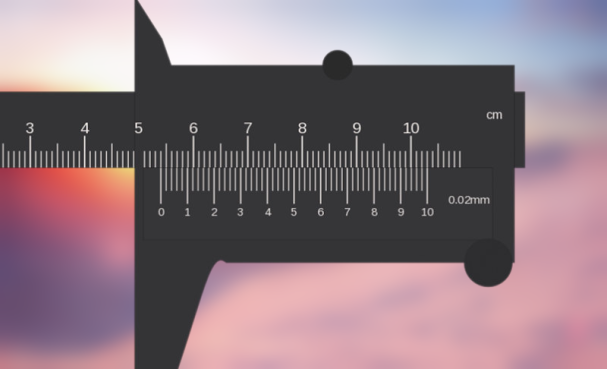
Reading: 54.0 (mm)
